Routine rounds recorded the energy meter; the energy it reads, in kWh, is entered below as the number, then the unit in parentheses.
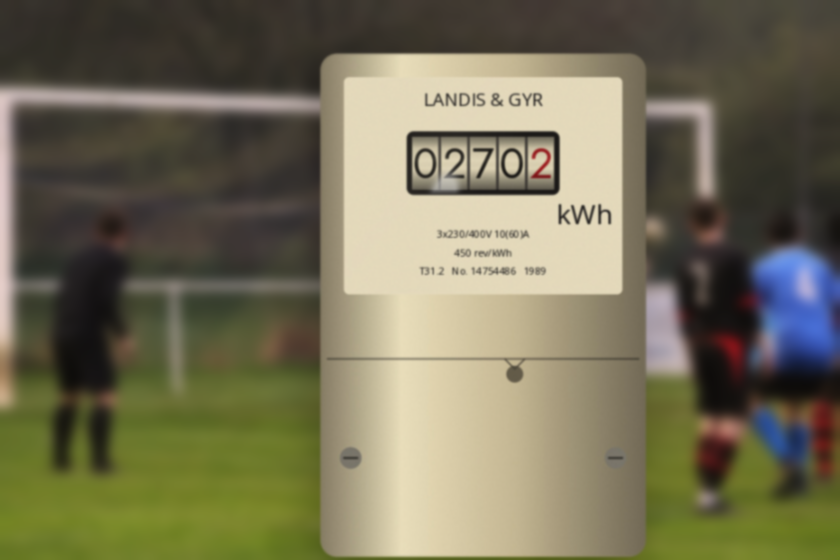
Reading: 270.2 (kWh)
